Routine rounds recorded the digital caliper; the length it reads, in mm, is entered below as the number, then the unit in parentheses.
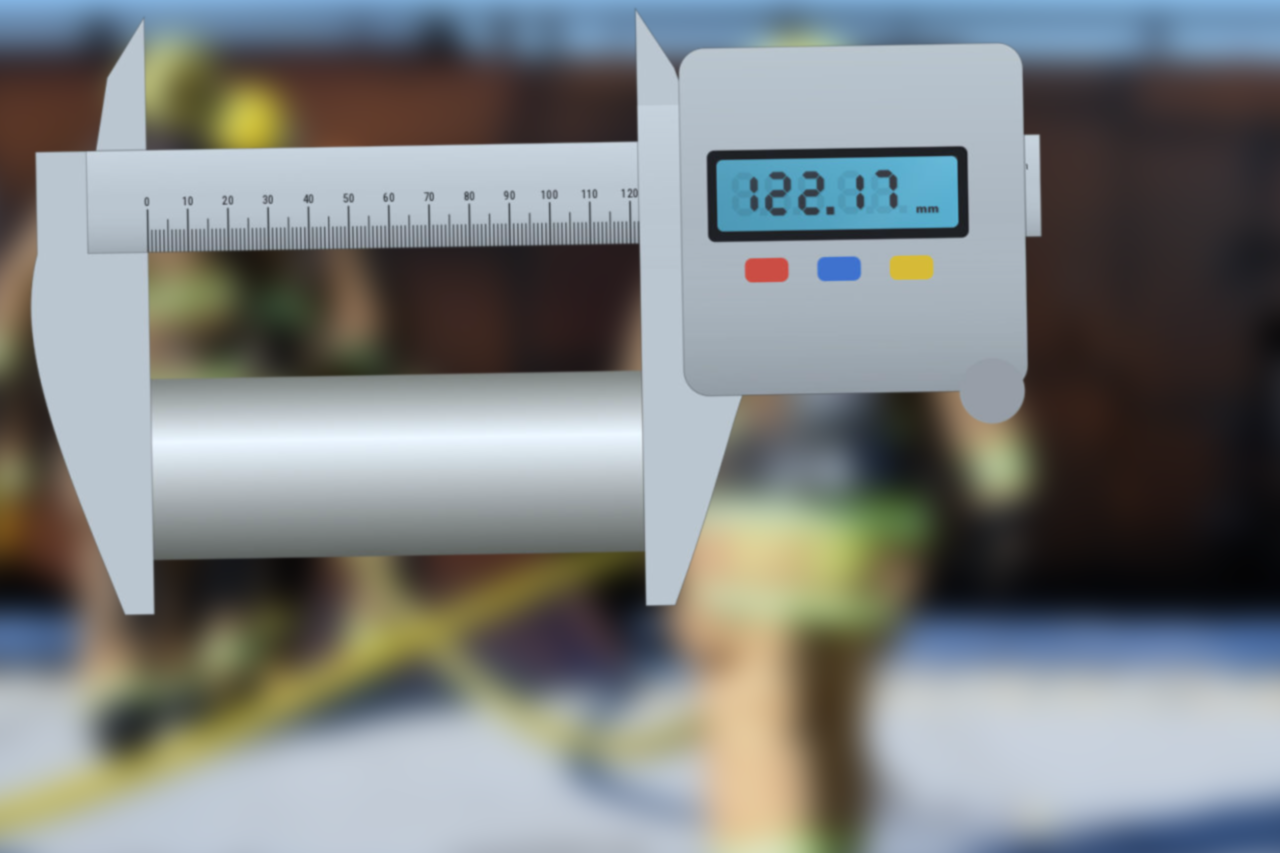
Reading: 122.17 (mm)
